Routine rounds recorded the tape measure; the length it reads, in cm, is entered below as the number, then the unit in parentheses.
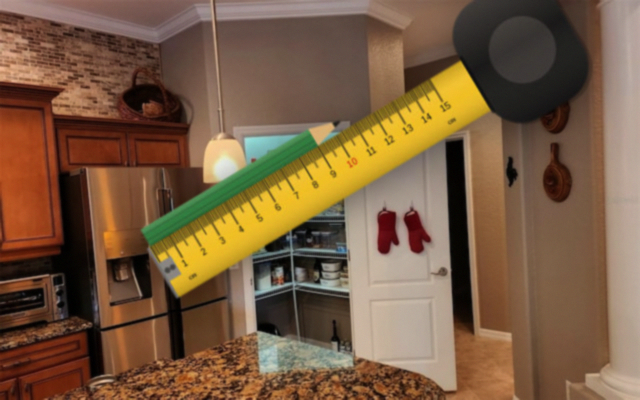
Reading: 10.5 (cm)
